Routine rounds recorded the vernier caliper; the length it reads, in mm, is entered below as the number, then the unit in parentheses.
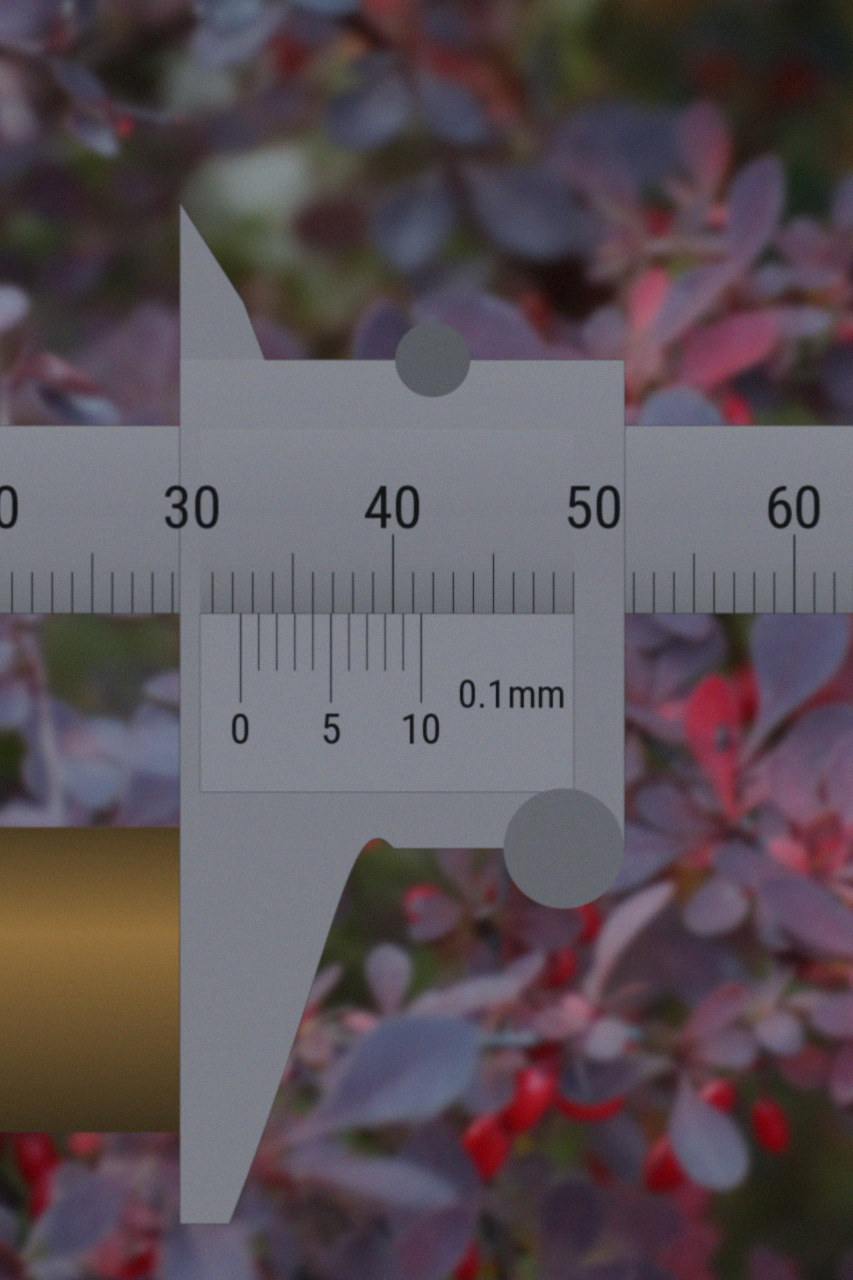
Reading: 32.4 (mm)
